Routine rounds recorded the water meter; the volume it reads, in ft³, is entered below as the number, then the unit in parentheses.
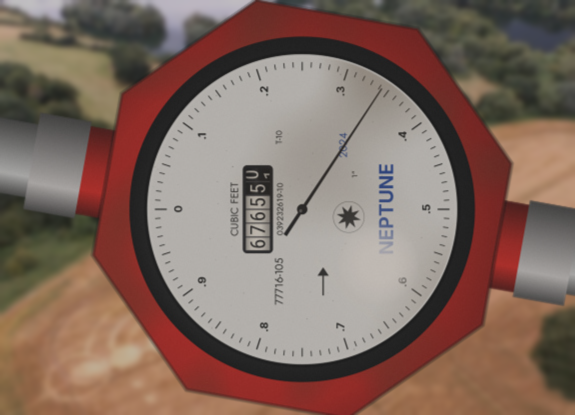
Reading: 676550.34 (ft³)
